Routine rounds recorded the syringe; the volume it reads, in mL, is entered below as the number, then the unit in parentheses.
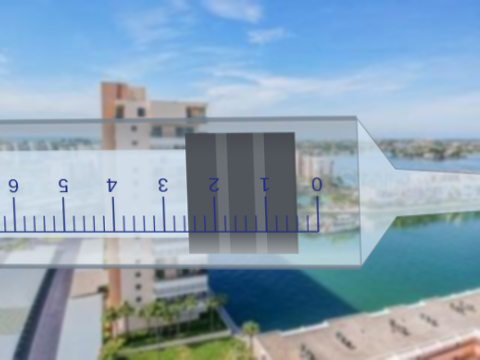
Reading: 0.4 (mL)
